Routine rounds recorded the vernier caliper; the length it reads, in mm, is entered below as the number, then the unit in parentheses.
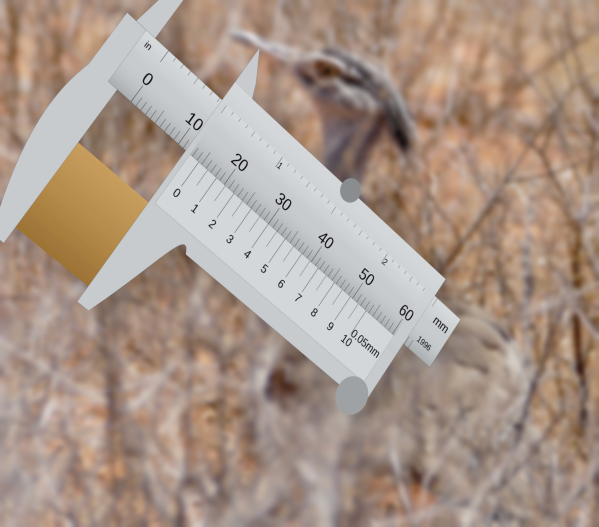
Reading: 14.4 (mm)
